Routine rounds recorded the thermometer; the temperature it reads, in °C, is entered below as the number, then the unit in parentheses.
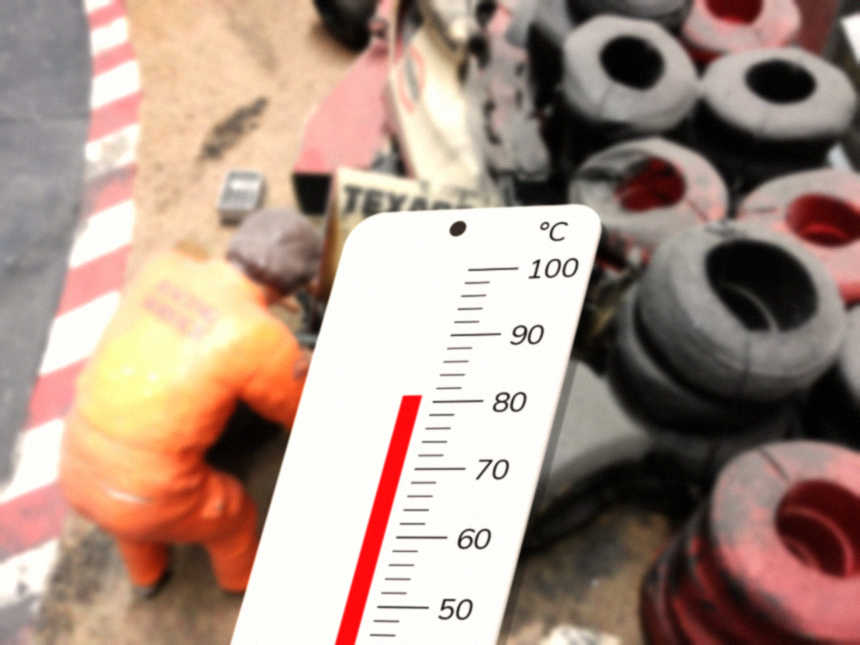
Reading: 81 (°C)
